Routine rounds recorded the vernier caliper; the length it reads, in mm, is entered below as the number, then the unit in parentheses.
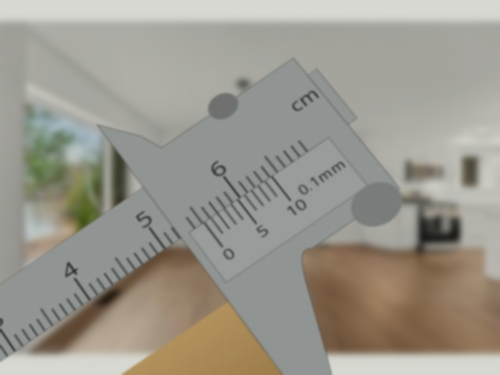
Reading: 55.2 (mm)
